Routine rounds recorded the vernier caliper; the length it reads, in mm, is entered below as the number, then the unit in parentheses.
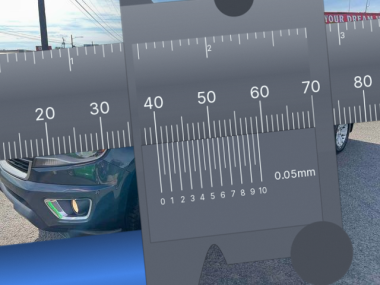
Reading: 40.0 (mm)
